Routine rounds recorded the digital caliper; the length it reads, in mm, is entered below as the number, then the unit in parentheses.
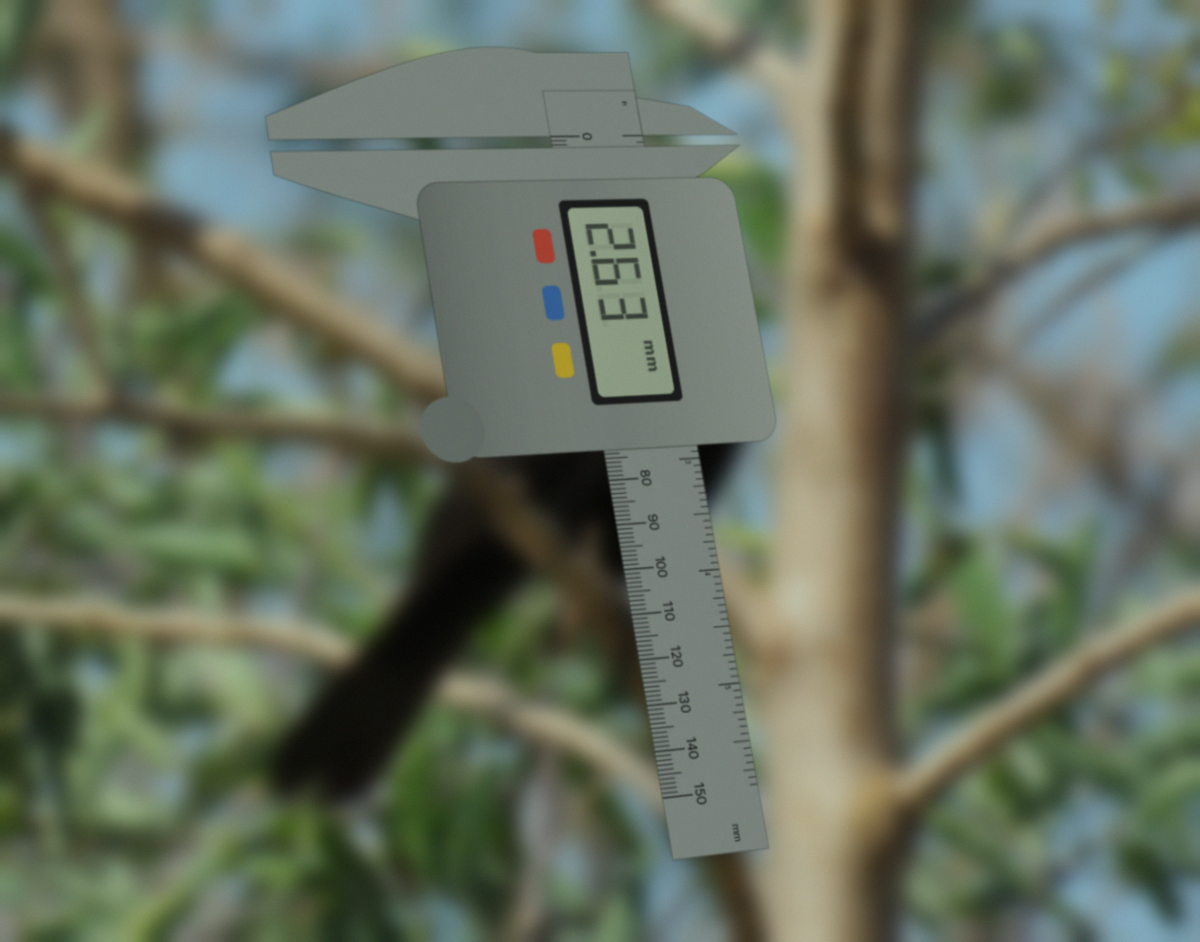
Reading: 2.63 (mm)
